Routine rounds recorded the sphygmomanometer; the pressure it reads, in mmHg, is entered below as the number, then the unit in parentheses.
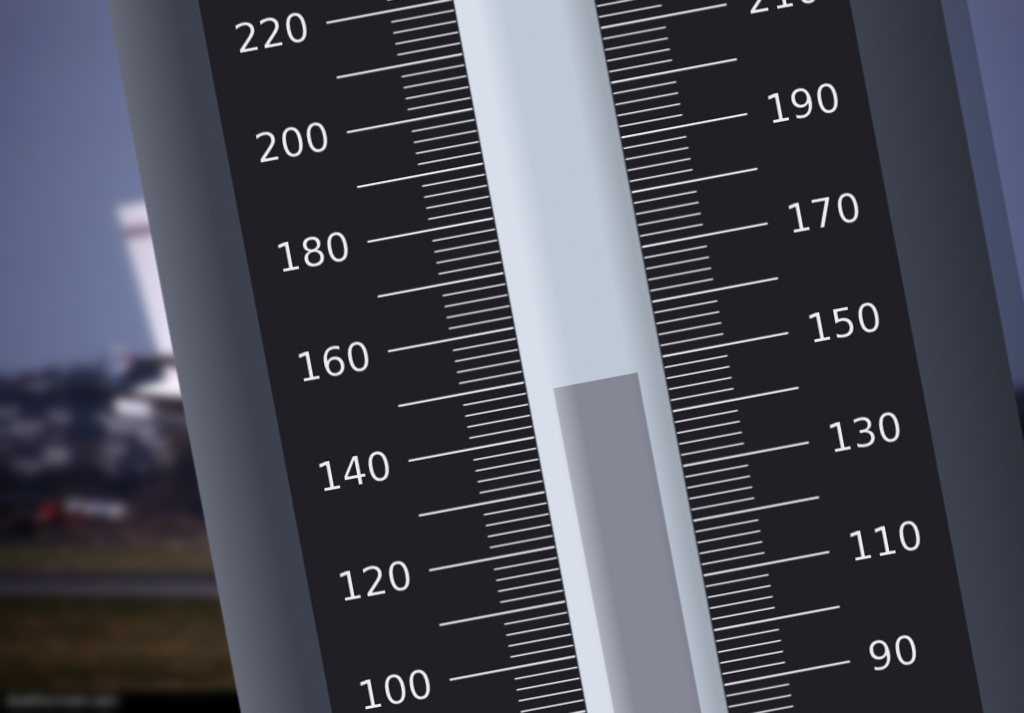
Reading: 148 (mmHg)
